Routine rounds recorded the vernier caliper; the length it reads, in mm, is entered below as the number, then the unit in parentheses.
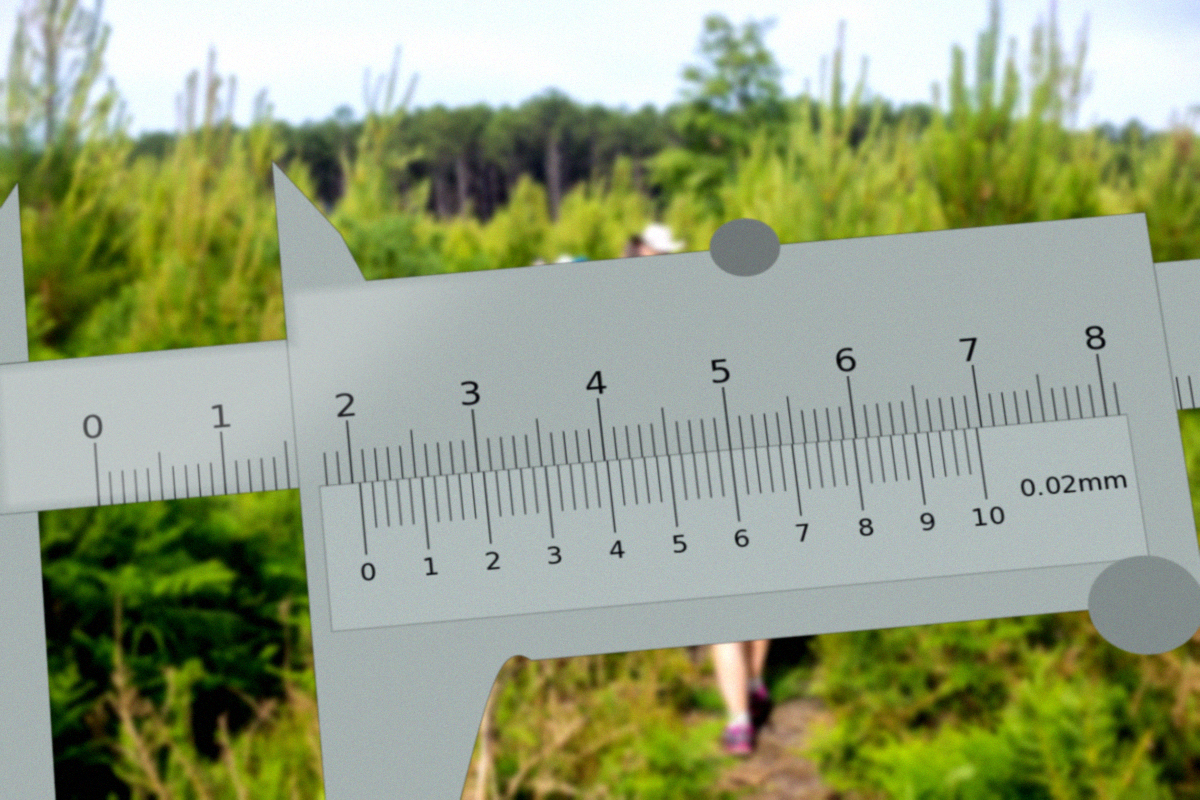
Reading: 20.6 (mm)
